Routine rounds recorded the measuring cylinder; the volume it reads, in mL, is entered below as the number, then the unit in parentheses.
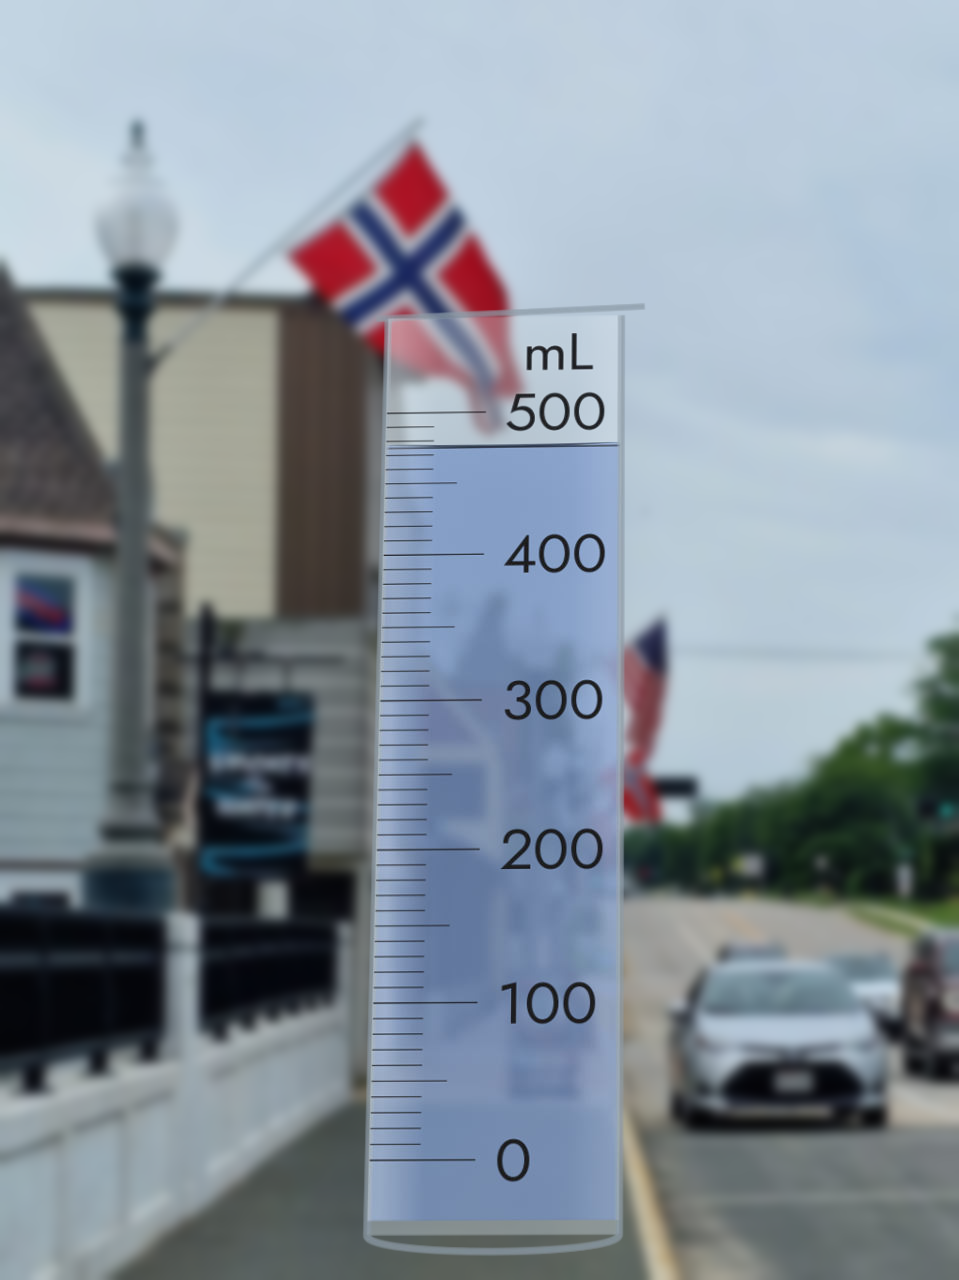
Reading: 475 (mL)
